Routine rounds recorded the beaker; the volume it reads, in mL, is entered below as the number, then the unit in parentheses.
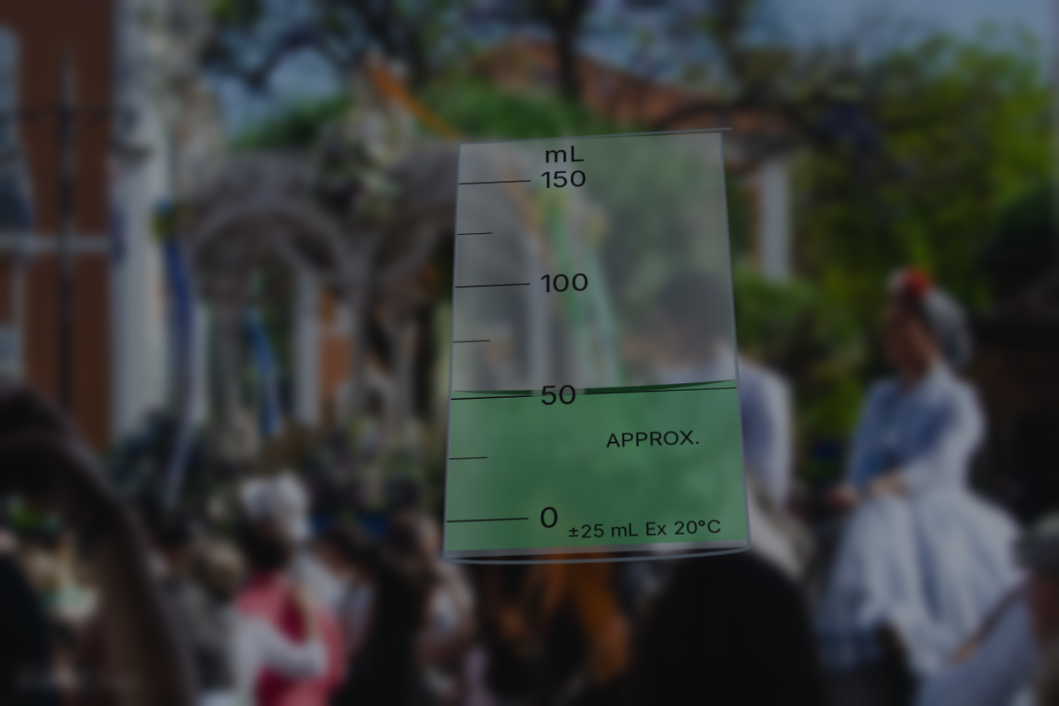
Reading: 50 (mL)
